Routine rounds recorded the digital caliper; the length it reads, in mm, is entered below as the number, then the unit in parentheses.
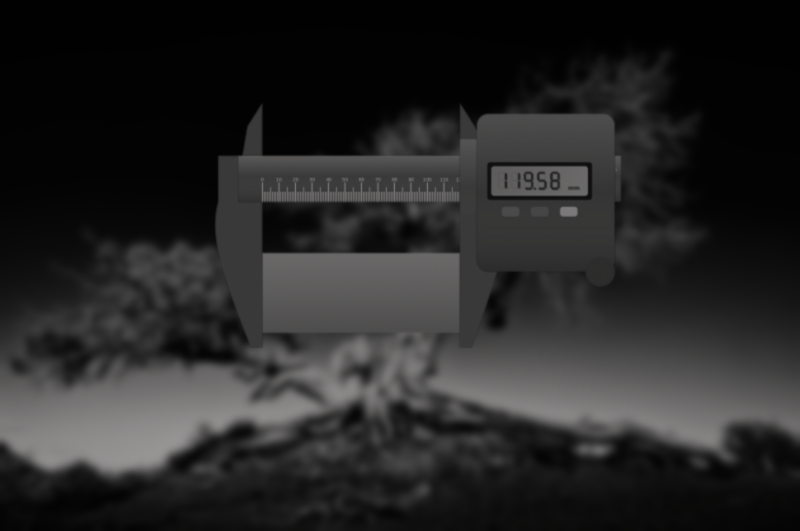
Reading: 119.58 (mm)
